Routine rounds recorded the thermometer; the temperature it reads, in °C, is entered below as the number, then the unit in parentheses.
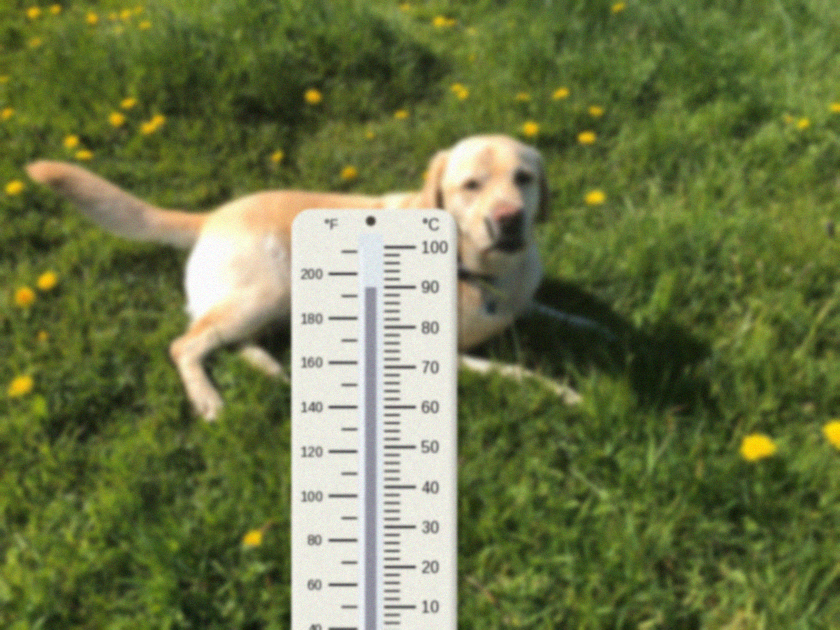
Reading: 90 (°C)
